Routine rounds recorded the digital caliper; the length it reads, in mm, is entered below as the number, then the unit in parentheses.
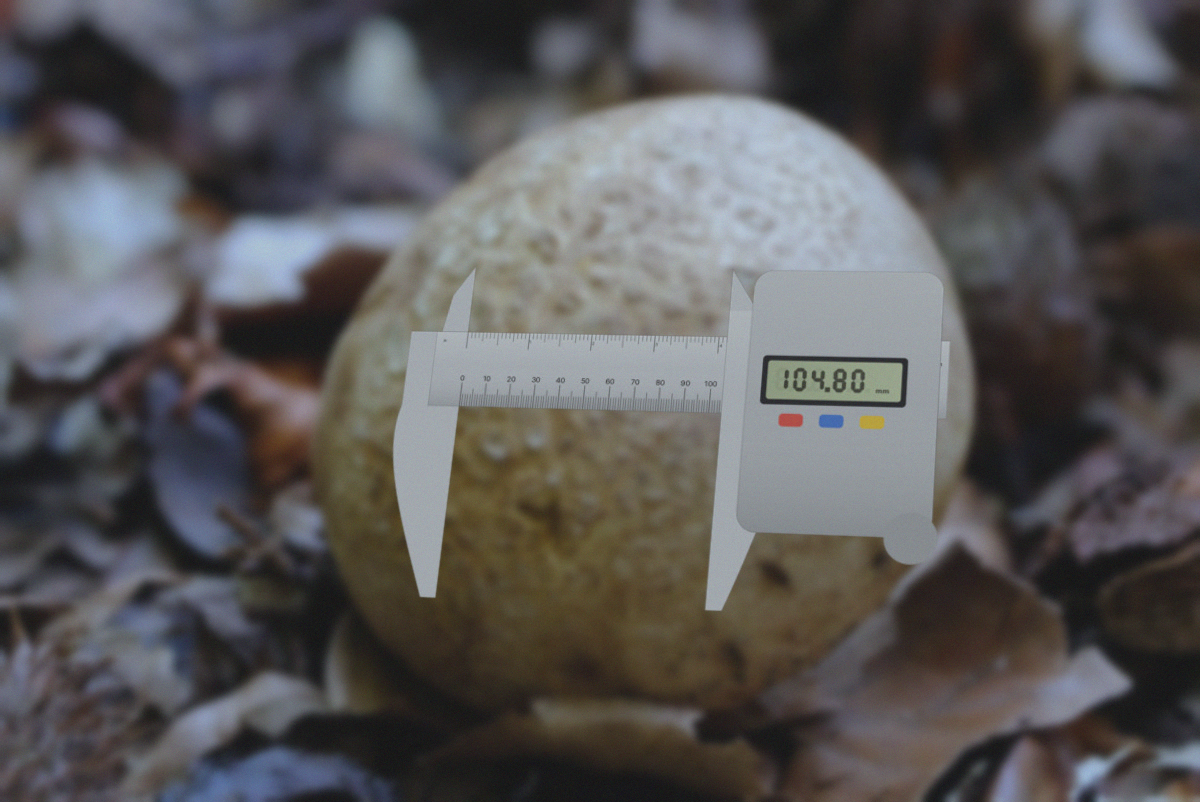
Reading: 104.80 (mm)
